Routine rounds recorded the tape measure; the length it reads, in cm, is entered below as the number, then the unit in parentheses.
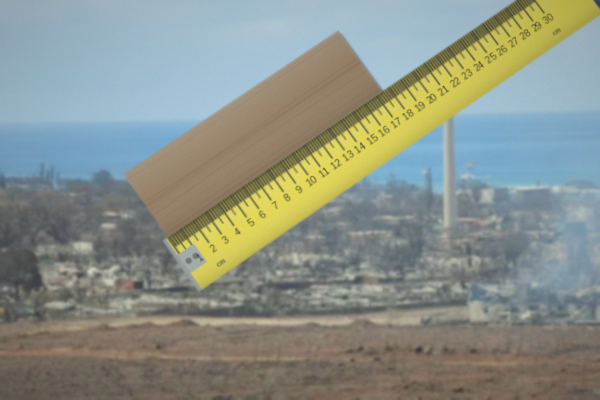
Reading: 17.5 (cm)
